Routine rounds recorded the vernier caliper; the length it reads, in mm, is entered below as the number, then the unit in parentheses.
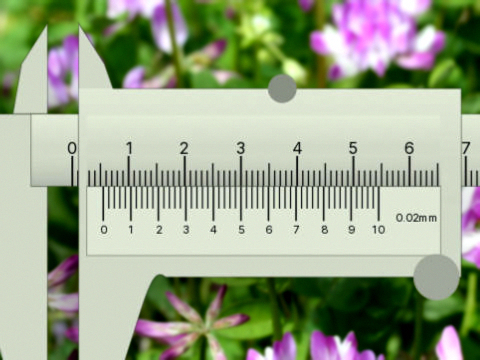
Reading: 5.5 (mm)
